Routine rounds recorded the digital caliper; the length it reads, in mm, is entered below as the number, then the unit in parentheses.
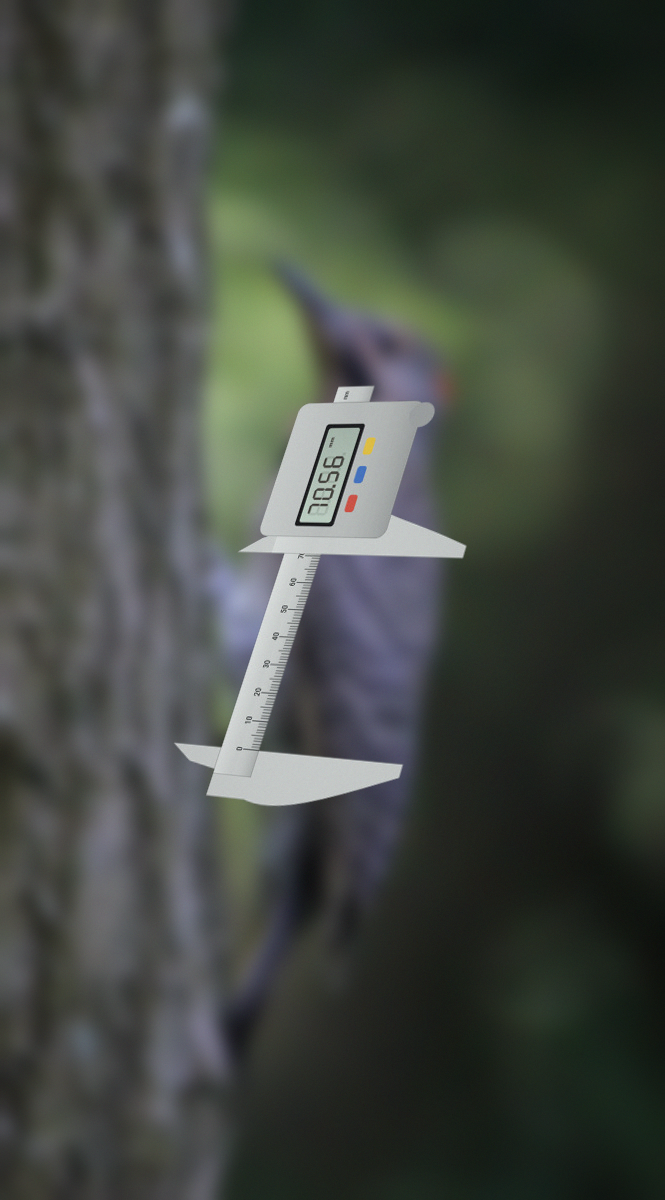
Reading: 70.56 (mm)
